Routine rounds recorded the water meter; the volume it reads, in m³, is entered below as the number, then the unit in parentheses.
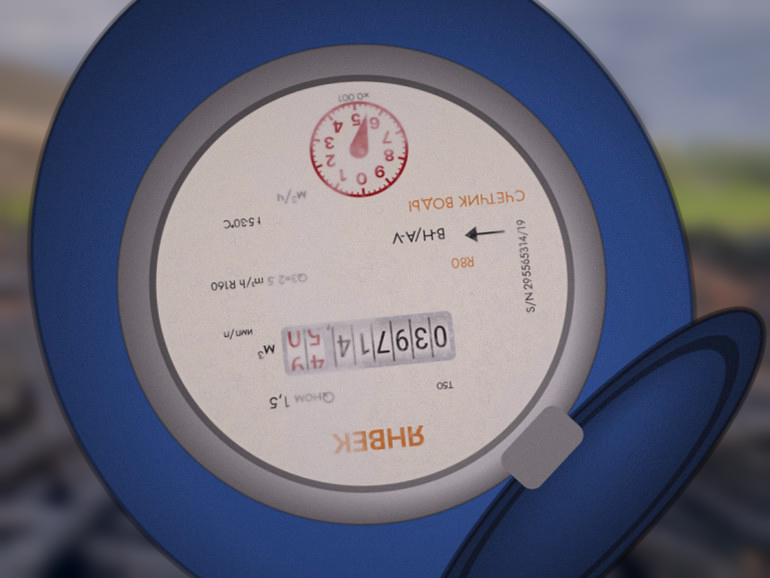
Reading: 39714.495 (m³)
